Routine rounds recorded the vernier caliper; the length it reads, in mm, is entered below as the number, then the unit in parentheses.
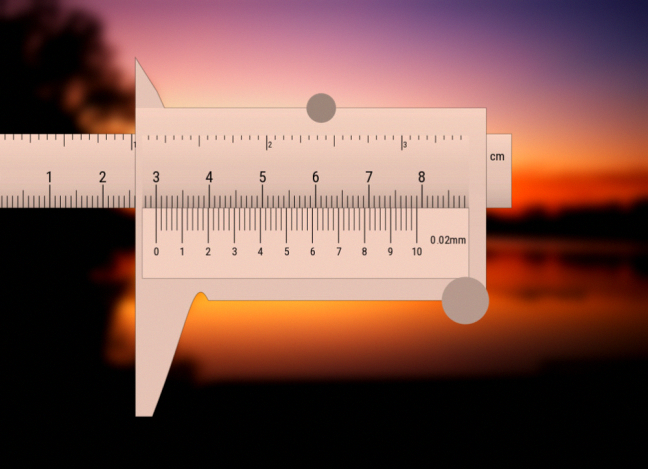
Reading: 30.0 (mm)
